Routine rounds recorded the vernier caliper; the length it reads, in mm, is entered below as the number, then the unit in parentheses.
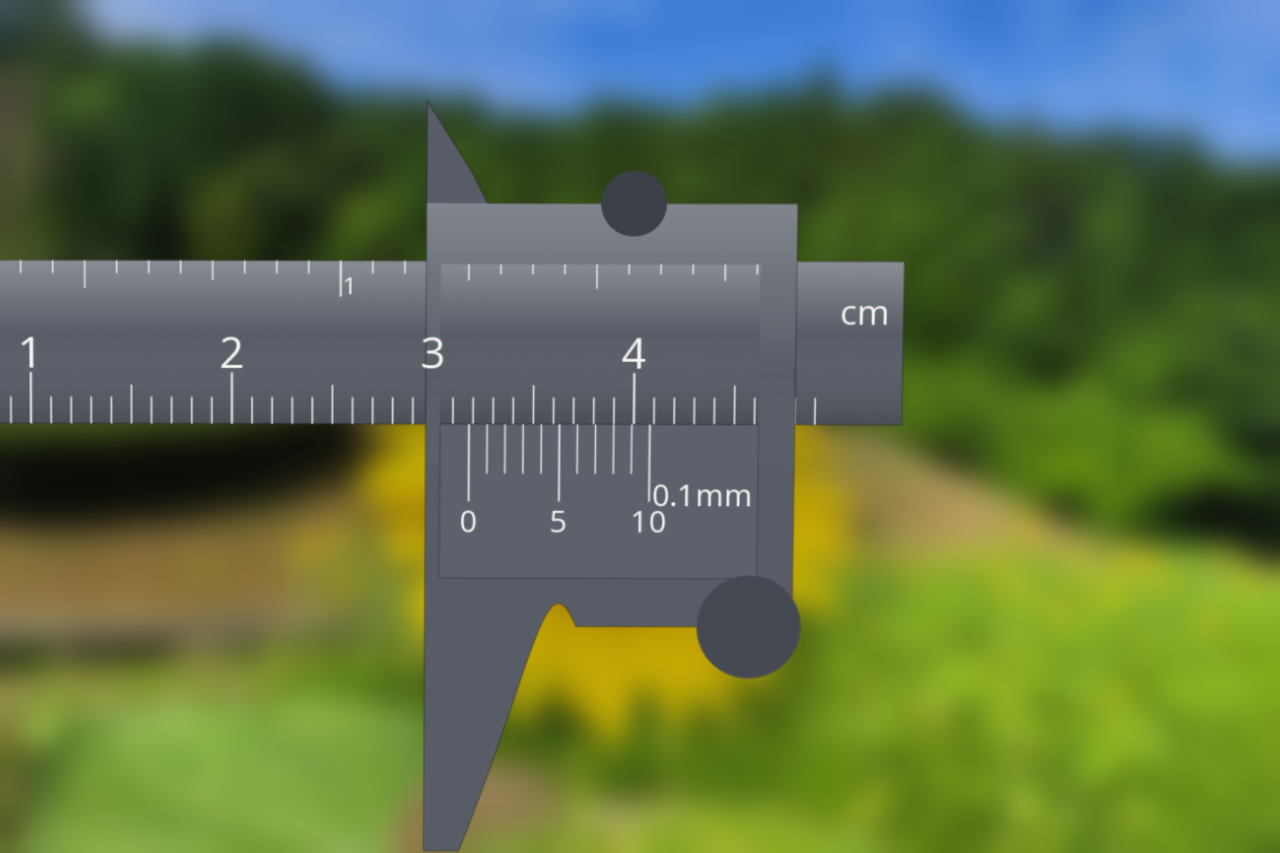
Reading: 31.8 (mm)
